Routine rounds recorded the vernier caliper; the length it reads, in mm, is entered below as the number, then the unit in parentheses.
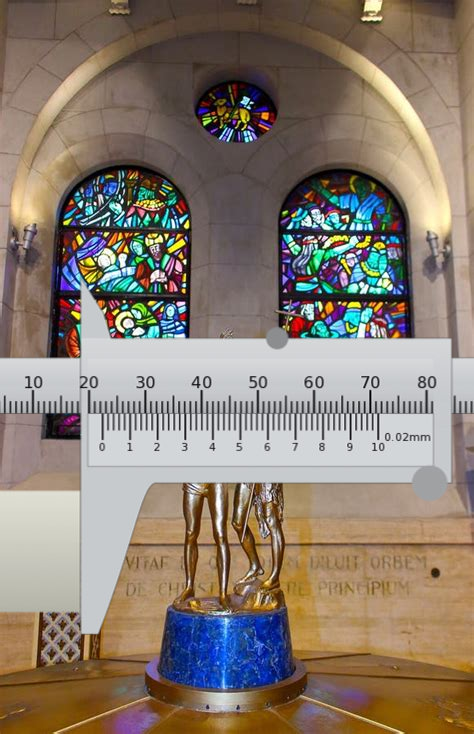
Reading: 22.4 (mm)
